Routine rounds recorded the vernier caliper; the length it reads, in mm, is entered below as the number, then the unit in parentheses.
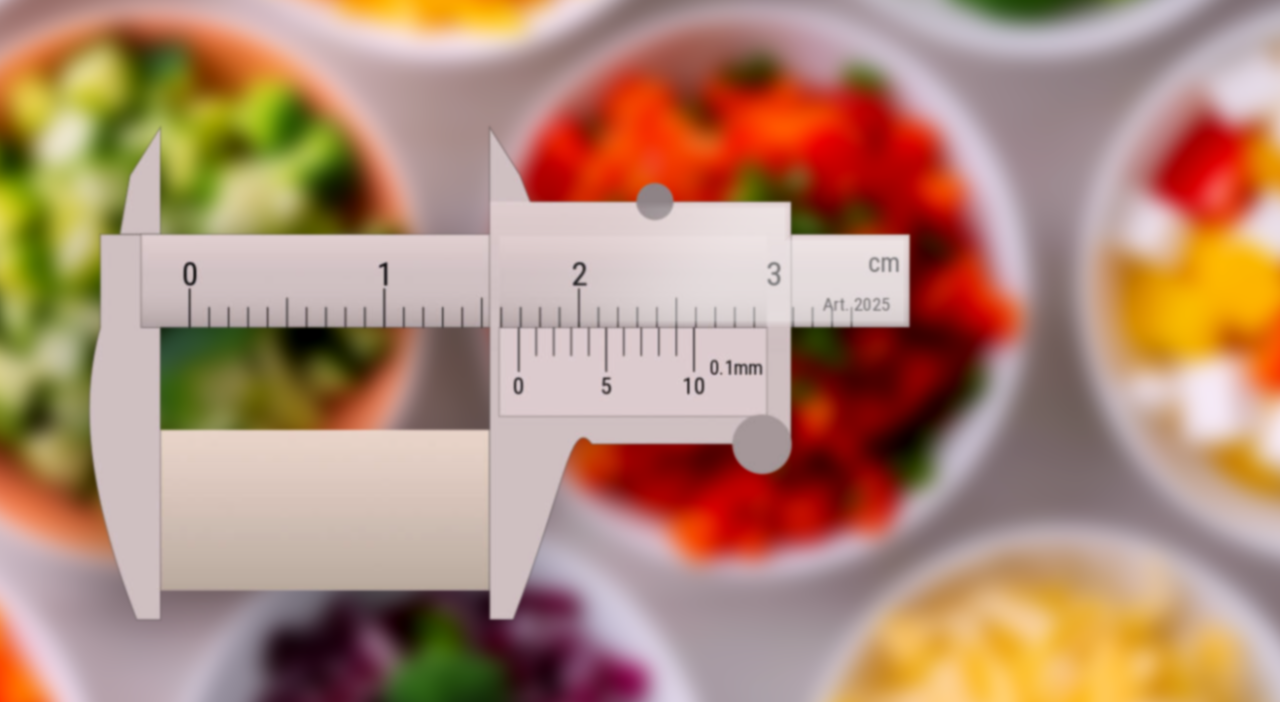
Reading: 16.9 (mm)
